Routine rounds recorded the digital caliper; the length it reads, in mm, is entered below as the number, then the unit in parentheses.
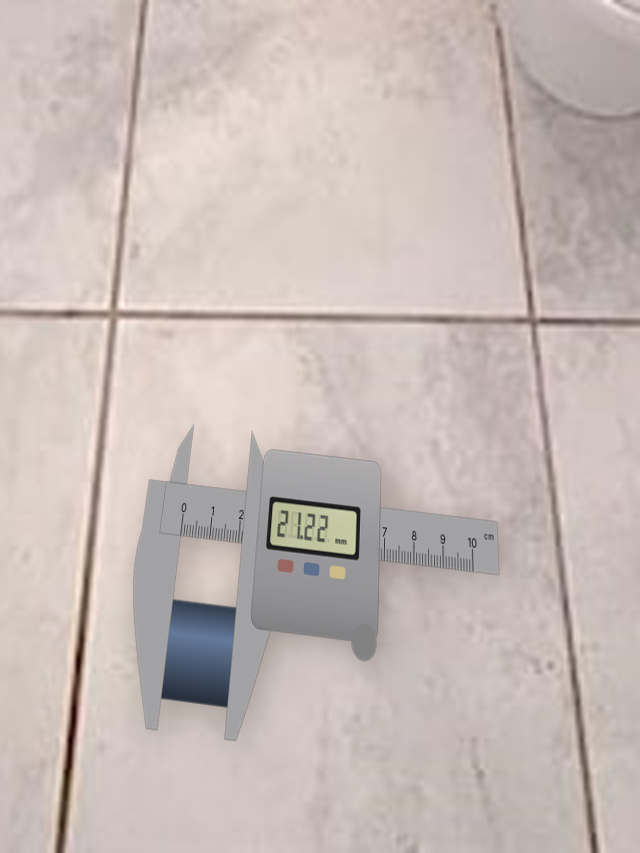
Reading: 21.22 (mm)
